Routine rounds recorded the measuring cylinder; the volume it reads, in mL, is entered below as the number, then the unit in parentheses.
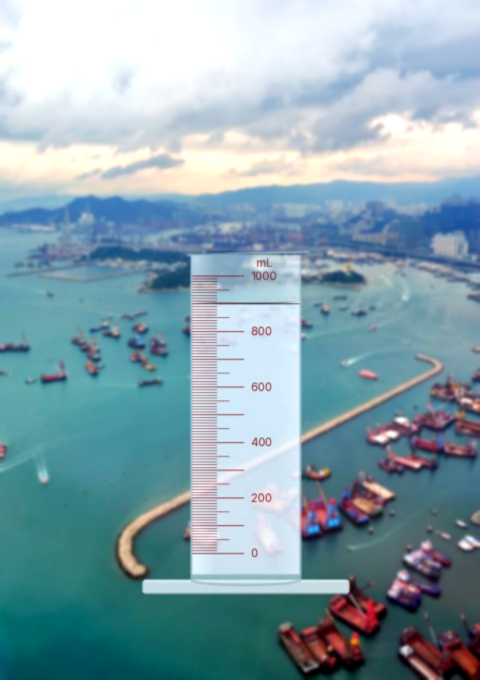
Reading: 900 (mL)
